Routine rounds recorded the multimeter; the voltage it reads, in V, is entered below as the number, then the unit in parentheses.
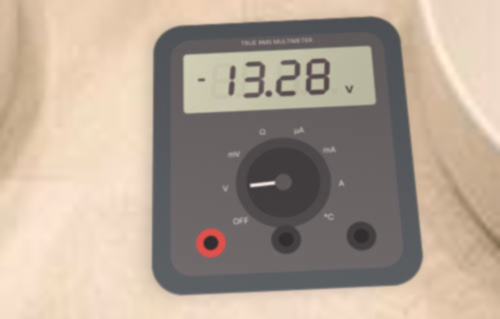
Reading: -13.28 (V)
